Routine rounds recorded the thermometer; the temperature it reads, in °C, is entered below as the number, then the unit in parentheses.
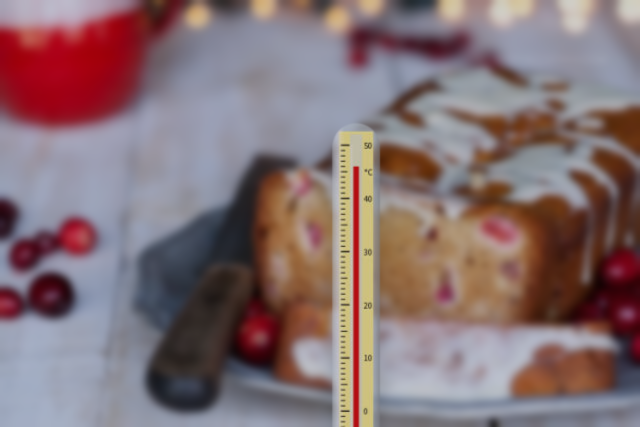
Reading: 46 (°C)
